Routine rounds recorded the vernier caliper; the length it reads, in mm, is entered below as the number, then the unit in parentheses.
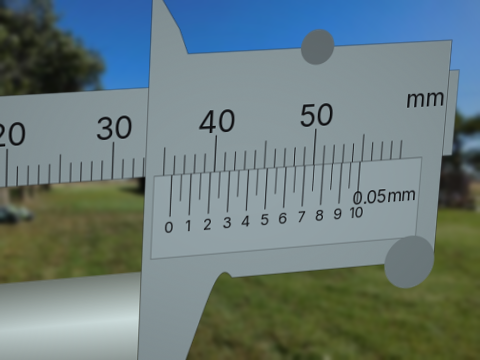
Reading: 35.8 (mm)
